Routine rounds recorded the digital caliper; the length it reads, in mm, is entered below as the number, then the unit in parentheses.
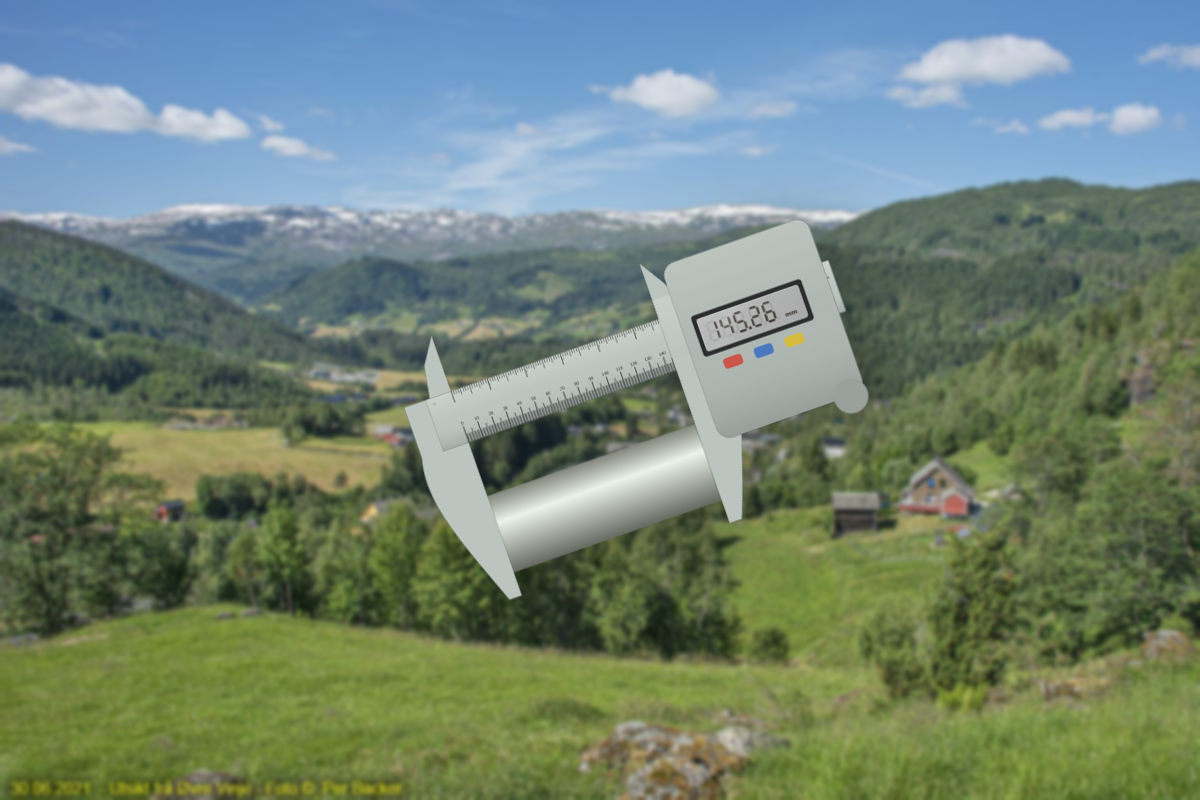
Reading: 145.26 (mm)
